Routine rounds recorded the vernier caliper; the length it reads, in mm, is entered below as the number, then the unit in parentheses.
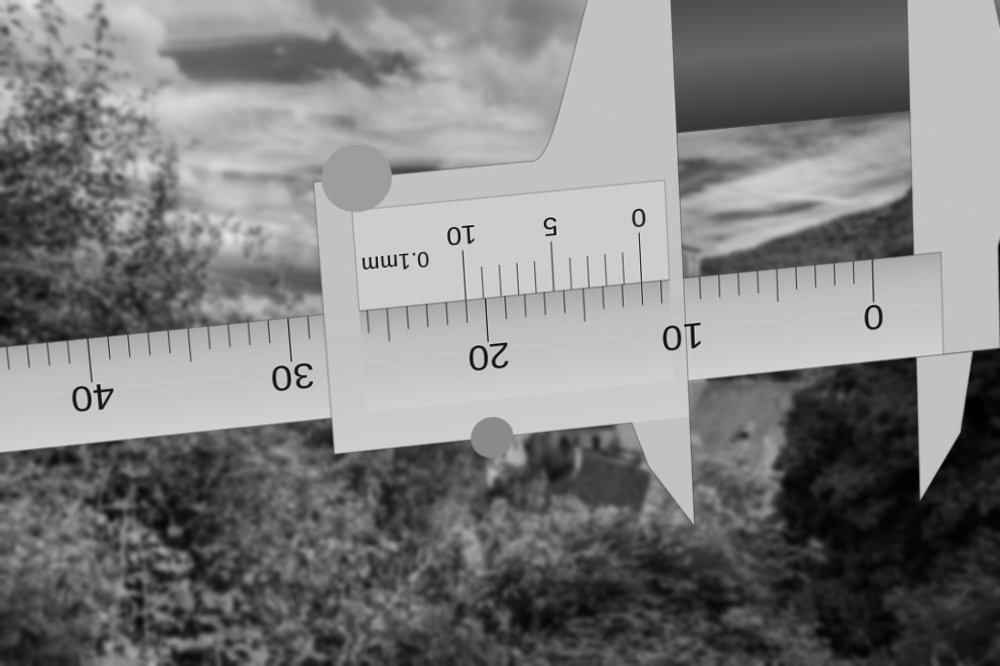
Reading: 12.0 (mm)
